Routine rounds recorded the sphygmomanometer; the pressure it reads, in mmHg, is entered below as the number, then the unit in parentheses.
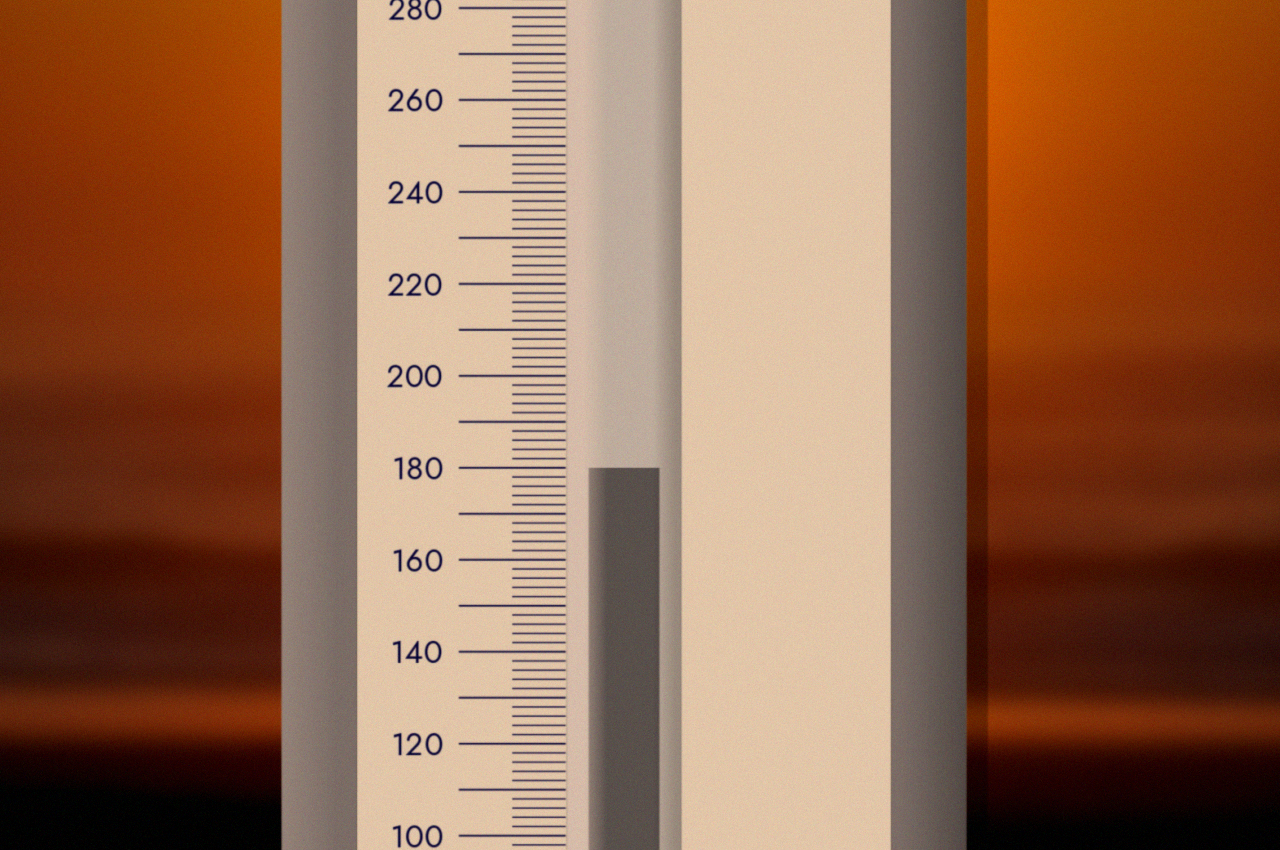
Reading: 180 (mmHg)
